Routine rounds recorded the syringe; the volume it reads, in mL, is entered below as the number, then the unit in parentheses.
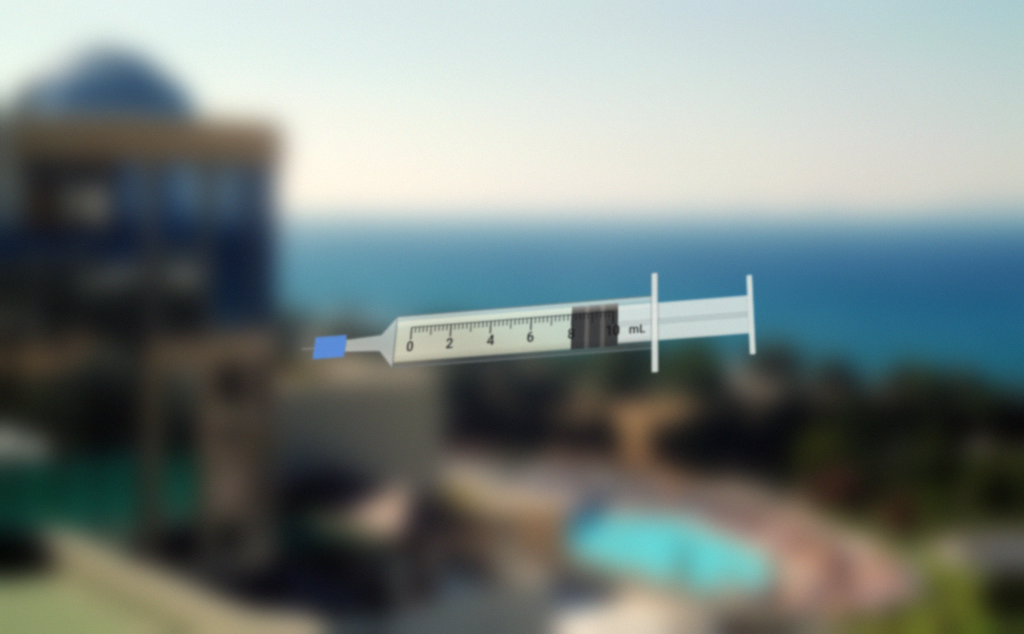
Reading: 8 (mL)
